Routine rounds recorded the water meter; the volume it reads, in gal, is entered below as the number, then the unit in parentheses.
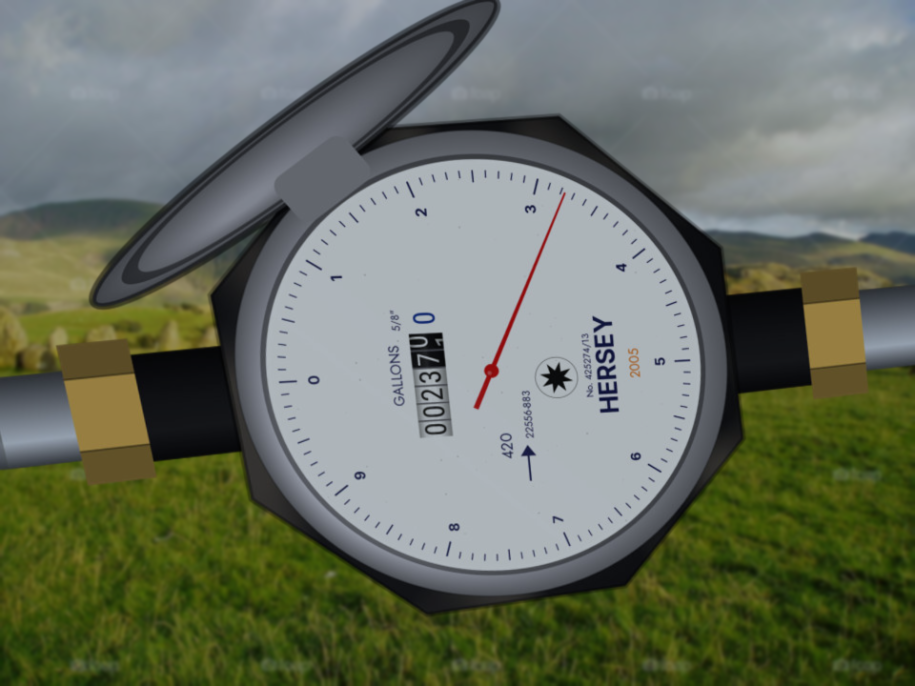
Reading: 23703.2 (gal)
